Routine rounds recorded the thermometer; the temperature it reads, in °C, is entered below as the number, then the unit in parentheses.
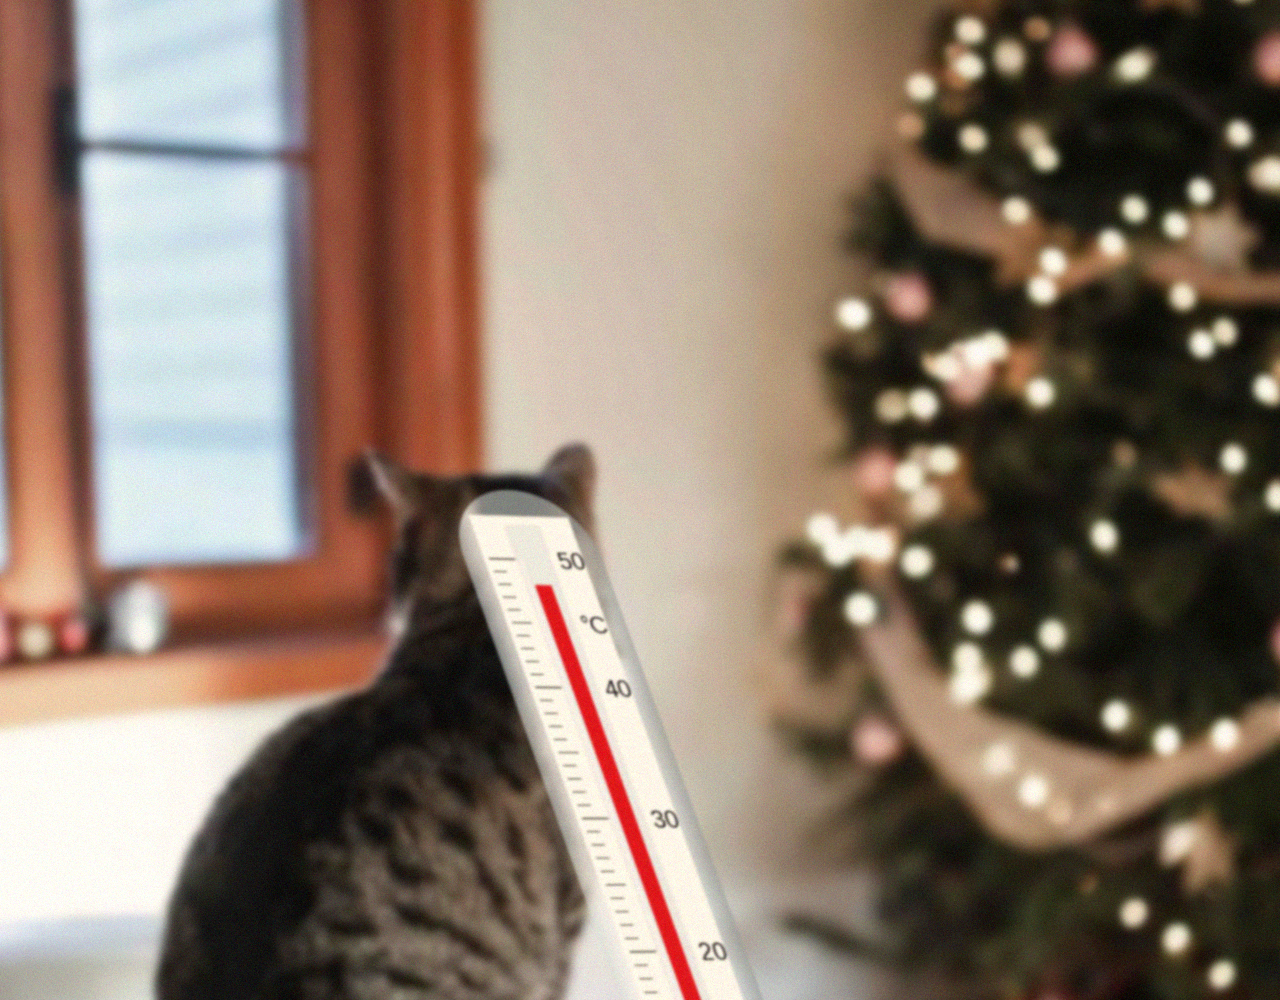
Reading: 48 (°C)
